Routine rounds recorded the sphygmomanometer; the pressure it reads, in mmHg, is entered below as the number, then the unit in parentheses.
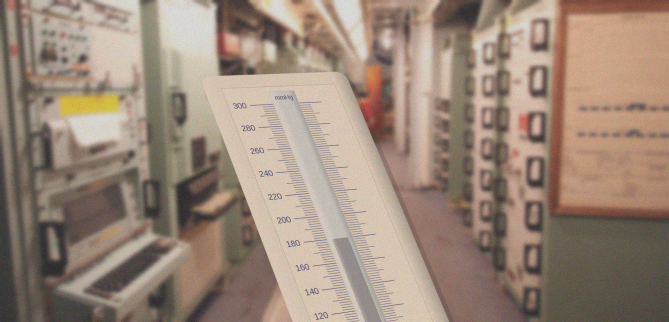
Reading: 180 (mmHg)
